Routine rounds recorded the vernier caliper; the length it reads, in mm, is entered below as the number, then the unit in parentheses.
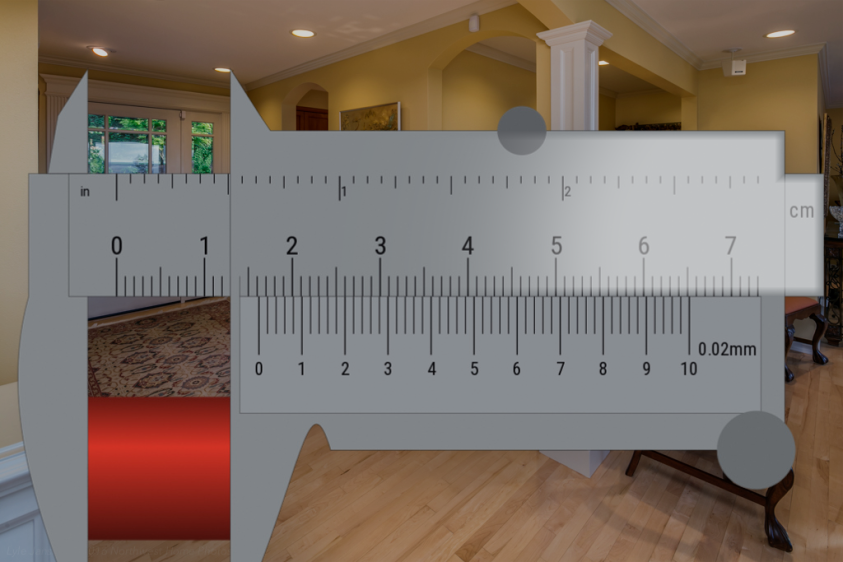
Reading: 16.2 (mm)
